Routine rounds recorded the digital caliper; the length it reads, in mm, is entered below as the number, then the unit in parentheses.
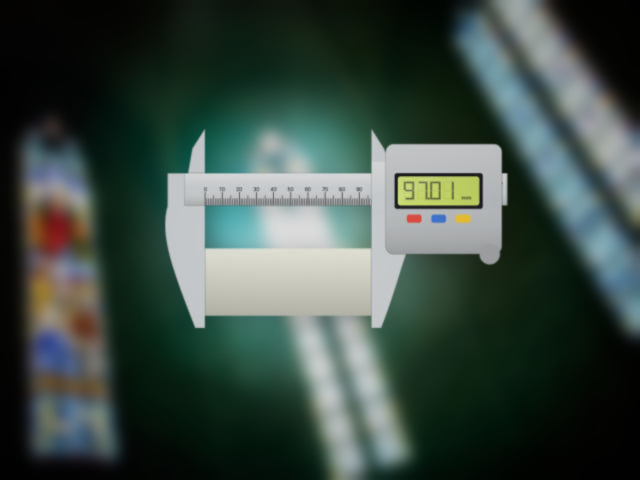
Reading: 97.01 (mm)
